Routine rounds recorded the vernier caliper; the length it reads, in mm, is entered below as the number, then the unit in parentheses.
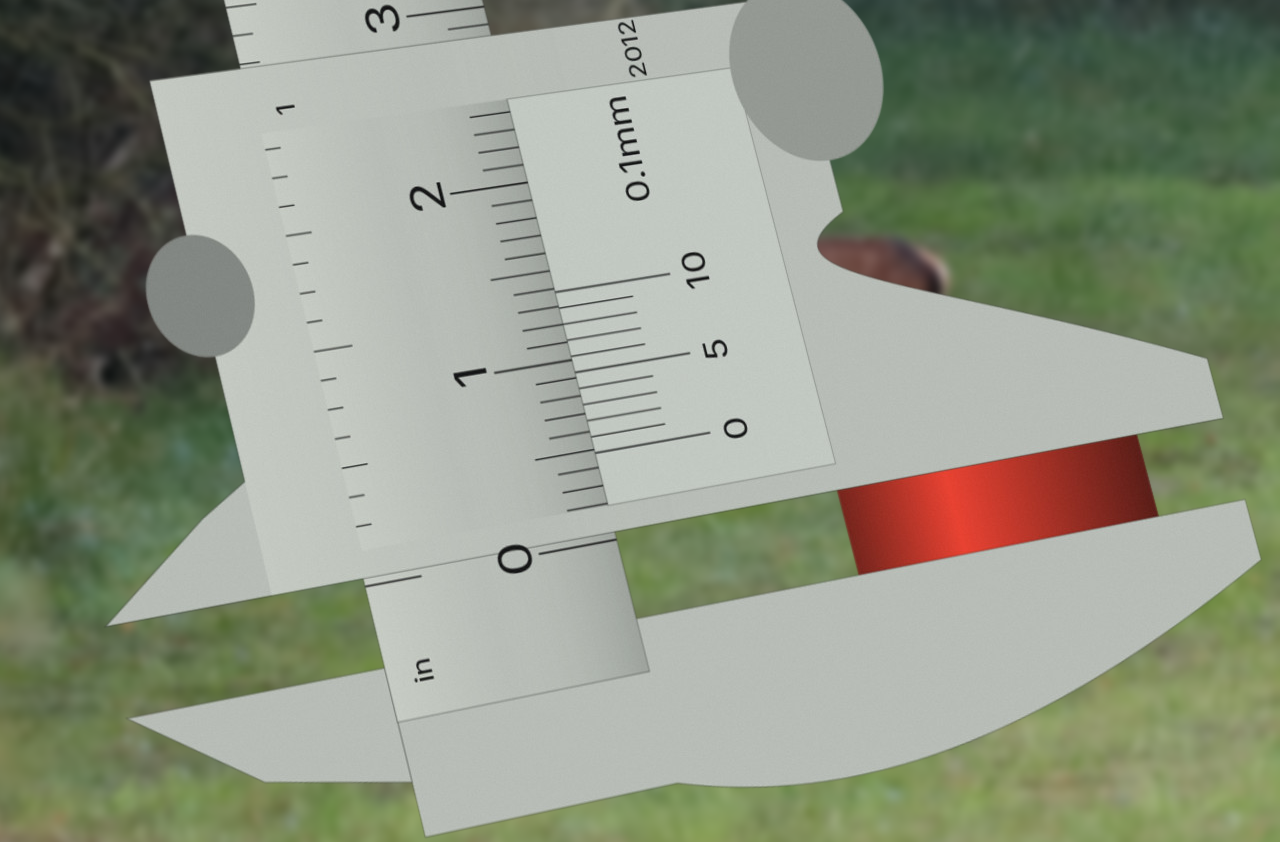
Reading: 4.8 (mm)
